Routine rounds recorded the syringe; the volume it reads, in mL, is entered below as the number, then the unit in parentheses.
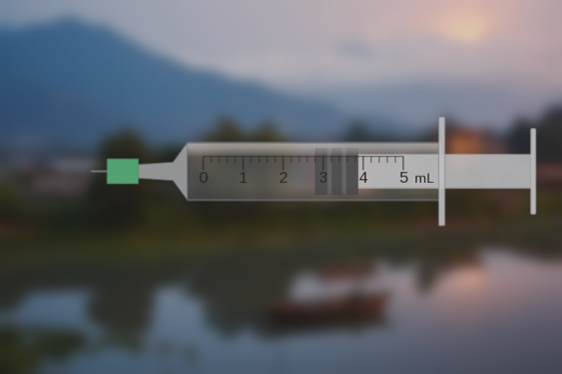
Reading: 2.8 (mL)
